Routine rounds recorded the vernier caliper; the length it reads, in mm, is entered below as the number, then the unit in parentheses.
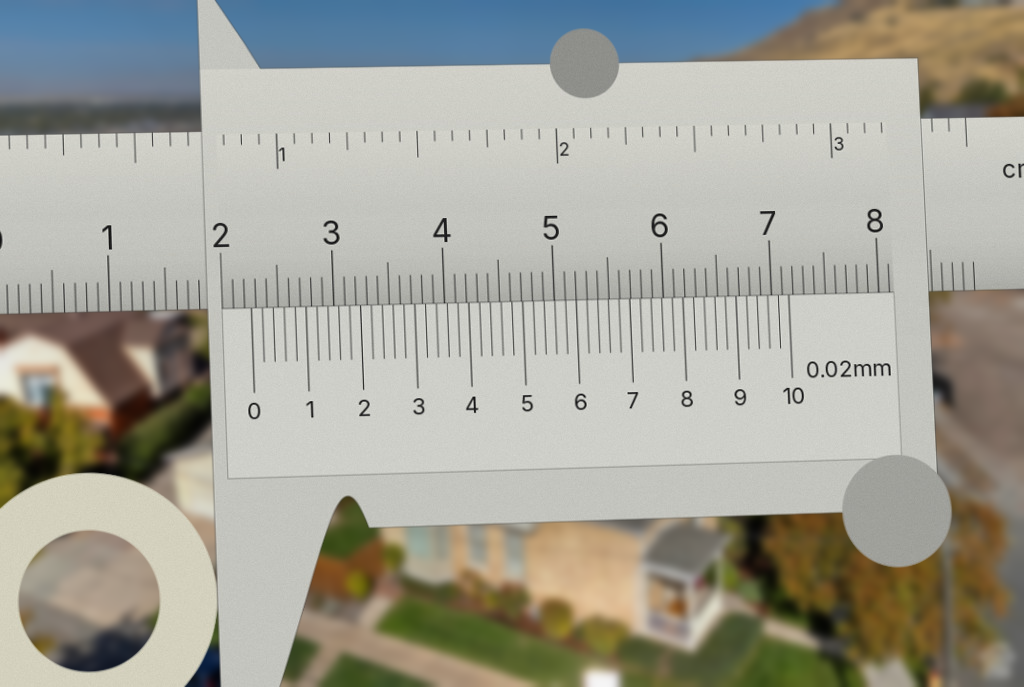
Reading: 22.6 (mm)
